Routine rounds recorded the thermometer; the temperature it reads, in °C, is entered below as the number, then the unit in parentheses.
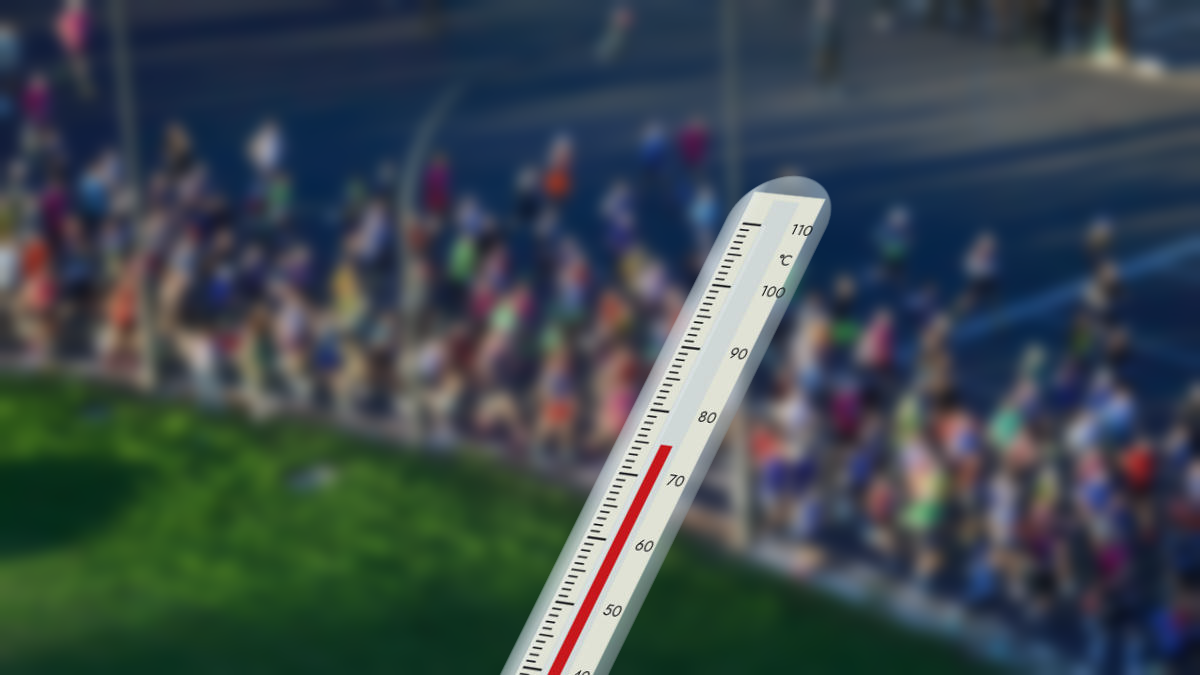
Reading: 75 (°C)
